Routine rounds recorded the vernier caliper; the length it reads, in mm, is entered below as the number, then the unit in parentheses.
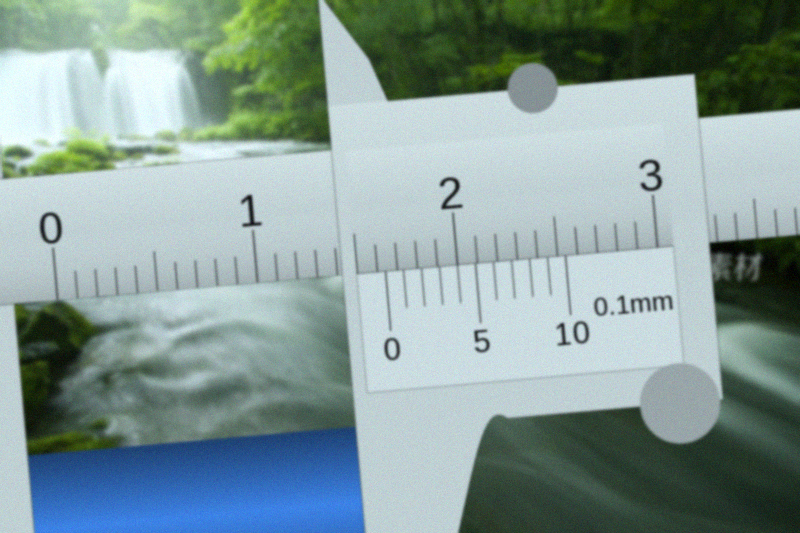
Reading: 16.4 (mm)
